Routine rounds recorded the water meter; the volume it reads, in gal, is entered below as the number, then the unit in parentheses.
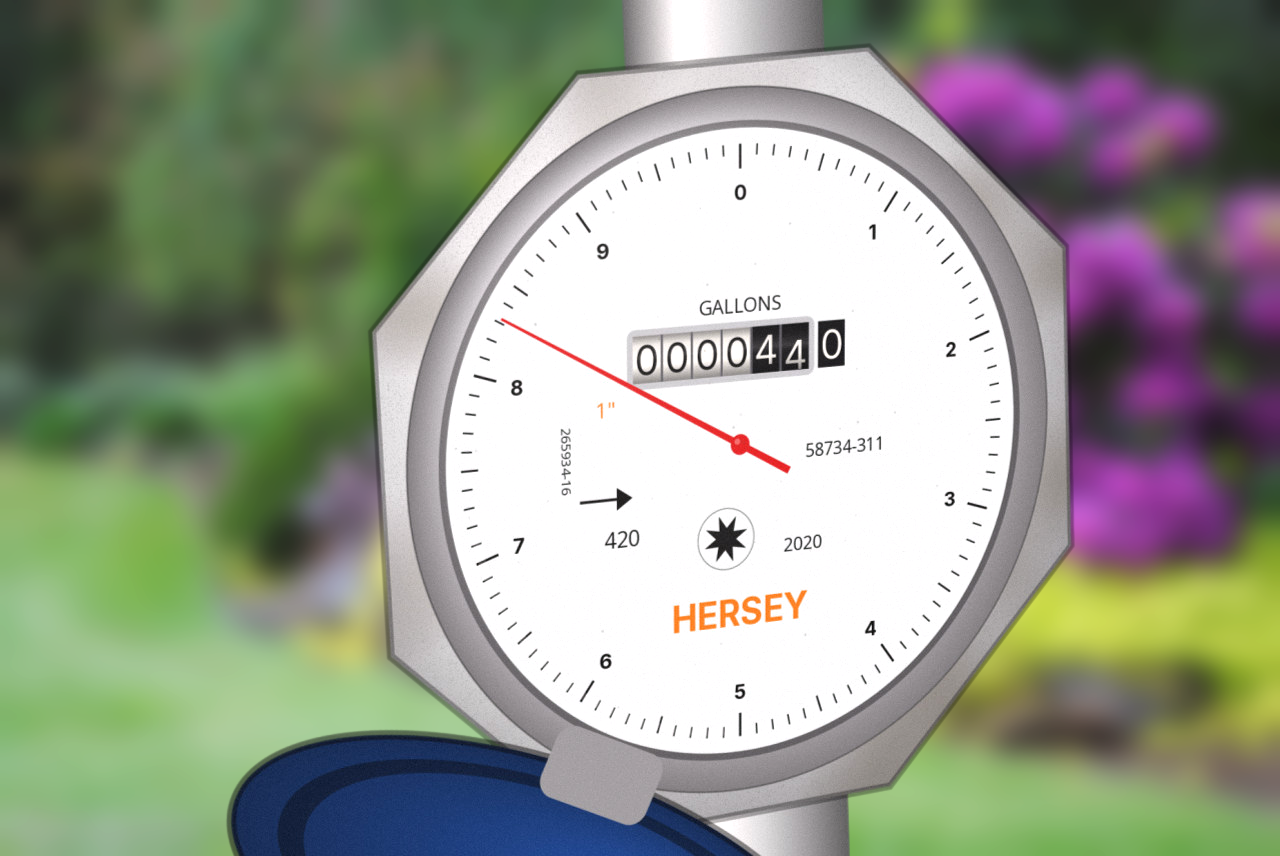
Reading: 438.3 (gal)
